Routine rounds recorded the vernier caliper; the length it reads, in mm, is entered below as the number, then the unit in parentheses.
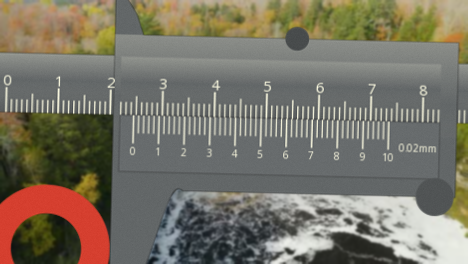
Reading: 24.5 (mm)
